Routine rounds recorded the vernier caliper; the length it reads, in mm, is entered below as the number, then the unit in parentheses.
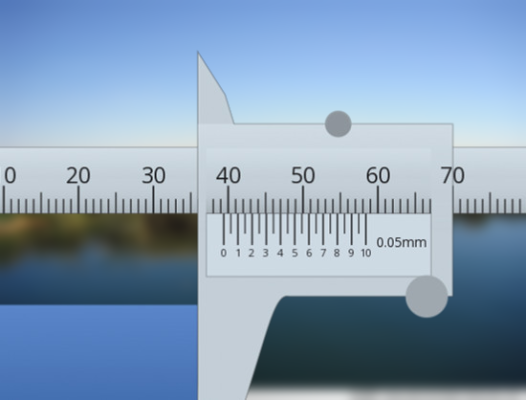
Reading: 39.4 (mm)
